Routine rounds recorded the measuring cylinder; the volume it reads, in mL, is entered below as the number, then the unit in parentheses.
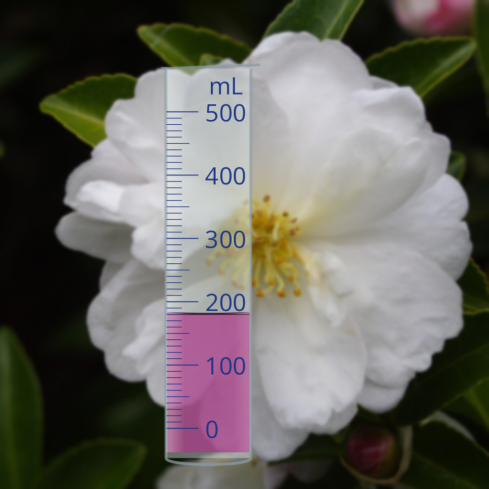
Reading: 180 (mL)
